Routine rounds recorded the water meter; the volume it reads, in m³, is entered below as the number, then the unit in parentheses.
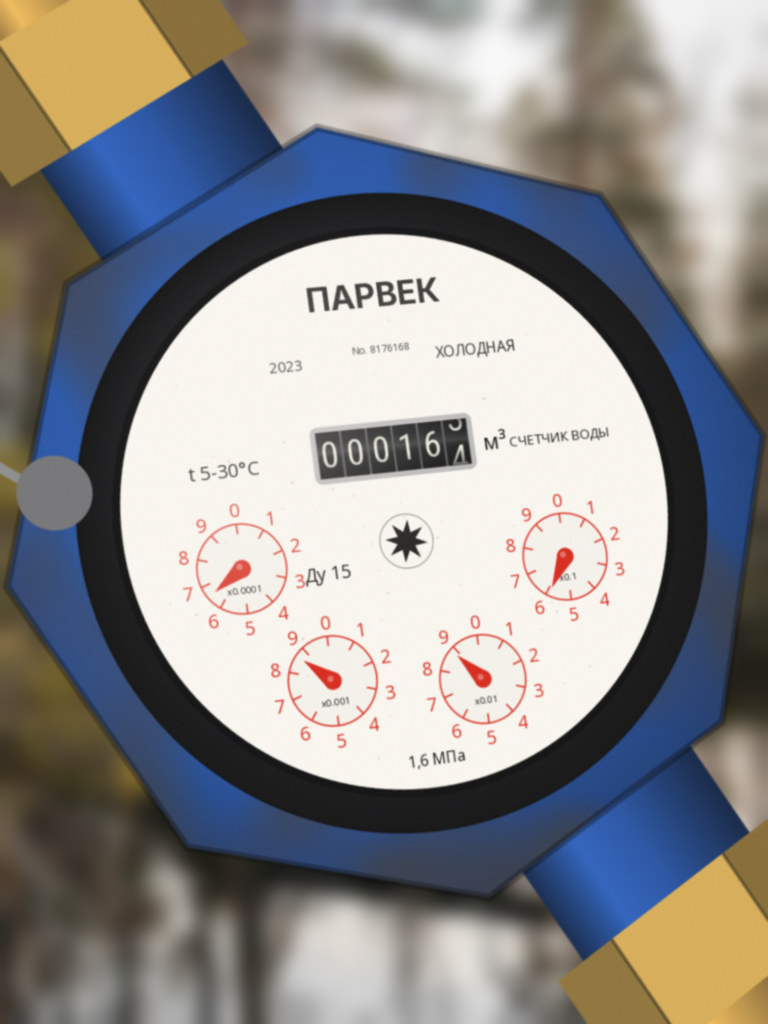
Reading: 163.5886 (m³)
